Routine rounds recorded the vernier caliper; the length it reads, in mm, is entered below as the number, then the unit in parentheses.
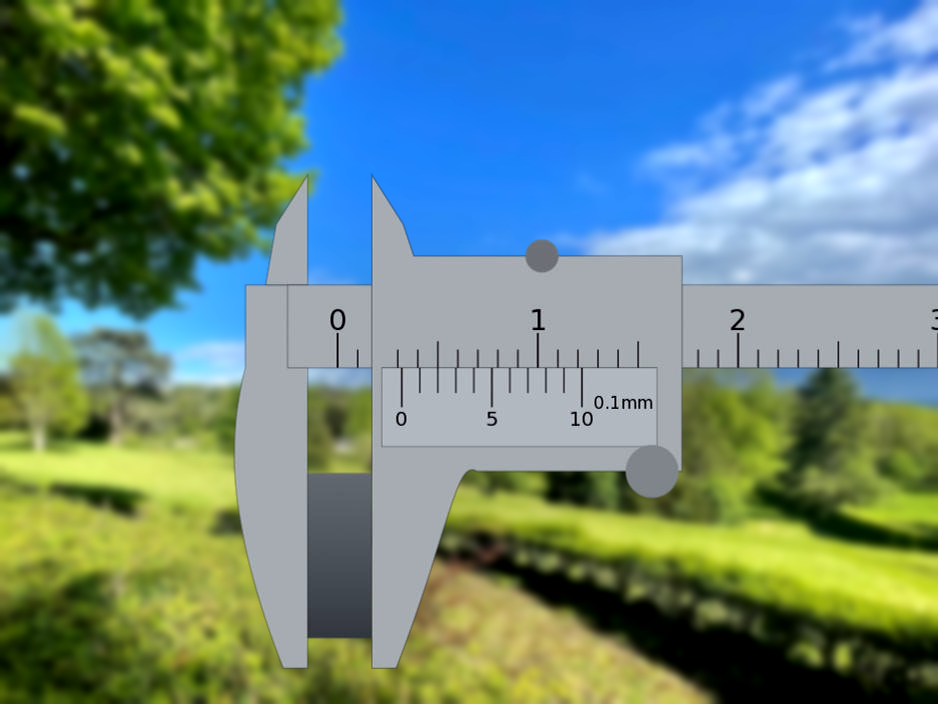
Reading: 3.2 (mm)
